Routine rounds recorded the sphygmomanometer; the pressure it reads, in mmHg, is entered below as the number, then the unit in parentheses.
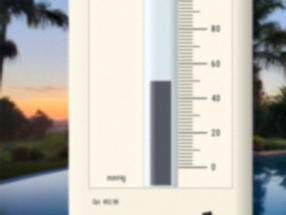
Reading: 50 (mmHg)
